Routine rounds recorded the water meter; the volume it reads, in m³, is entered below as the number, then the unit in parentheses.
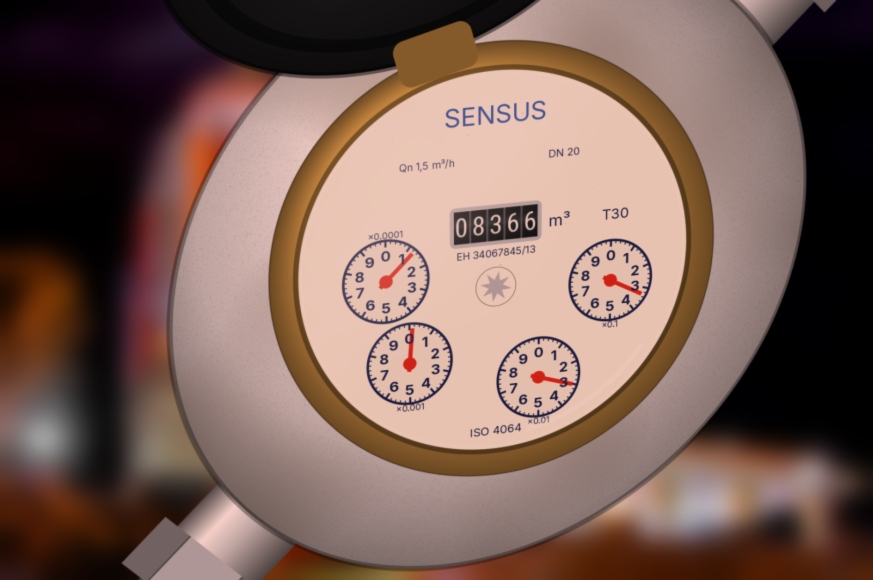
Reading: 8366.3301 (m³)
